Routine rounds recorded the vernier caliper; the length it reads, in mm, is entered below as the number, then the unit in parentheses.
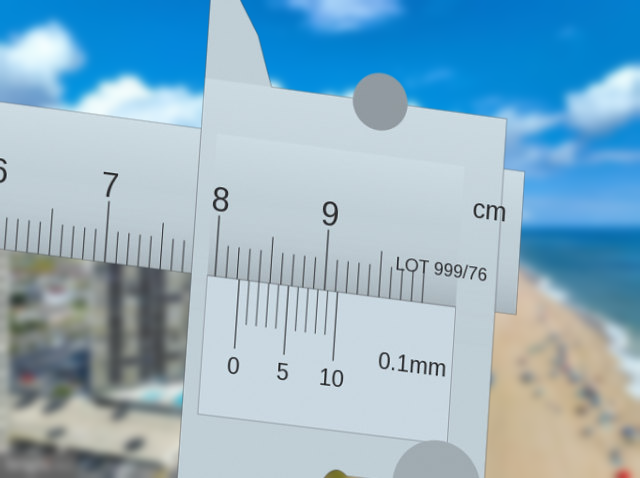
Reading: 82.2 (mm)
